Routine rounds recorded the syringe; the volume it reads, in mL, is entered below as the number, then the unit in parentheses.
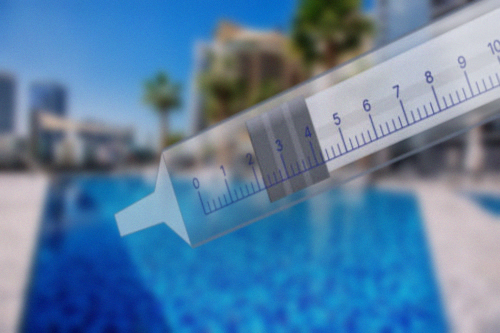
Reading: 2.2 (mL)
